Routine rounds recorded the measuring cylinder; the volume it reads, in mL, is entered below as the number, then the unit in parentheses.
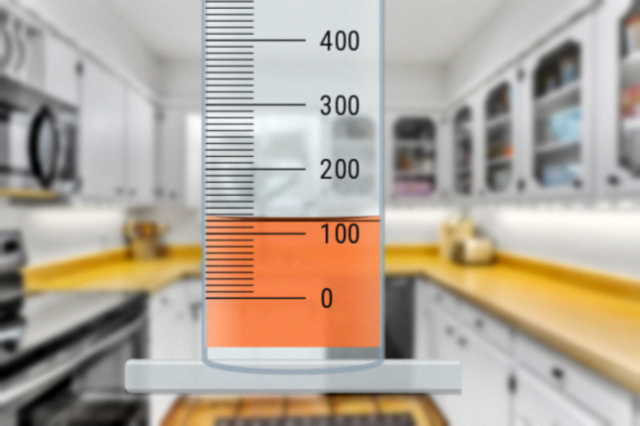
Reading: 120 (mL)
